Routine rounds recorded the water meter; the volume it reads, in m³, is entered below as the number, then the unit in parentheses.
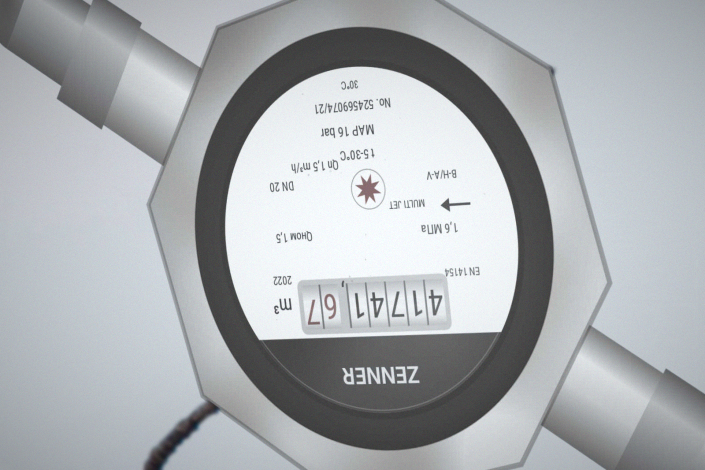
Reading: 41741.67 (m³)
